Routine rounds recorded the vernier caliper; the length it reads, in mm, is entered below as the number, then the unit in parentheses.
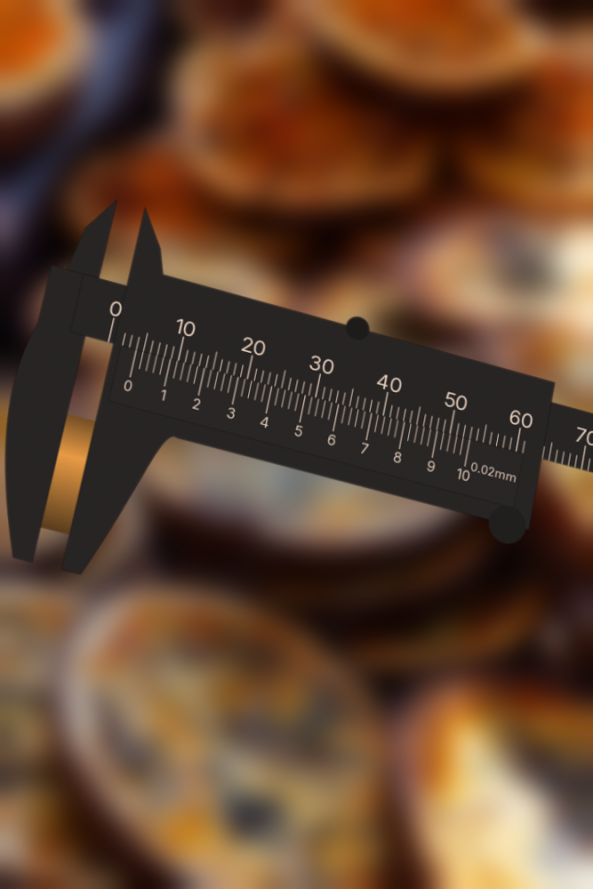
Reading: 4.0 (mm)
